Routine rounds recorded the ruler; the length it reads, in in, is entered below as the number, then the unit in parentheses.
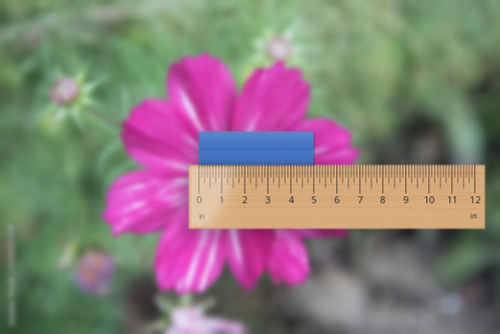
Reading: 5 (in)
